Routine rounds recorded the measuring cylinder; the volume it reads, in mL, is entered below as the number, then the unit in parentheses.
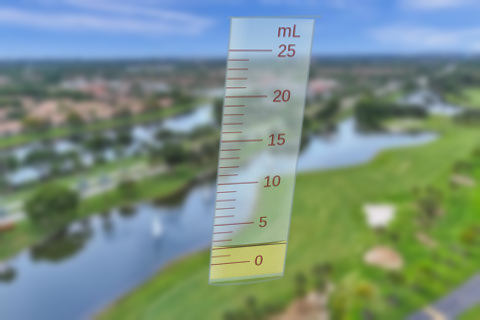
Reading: 2 (mL)
